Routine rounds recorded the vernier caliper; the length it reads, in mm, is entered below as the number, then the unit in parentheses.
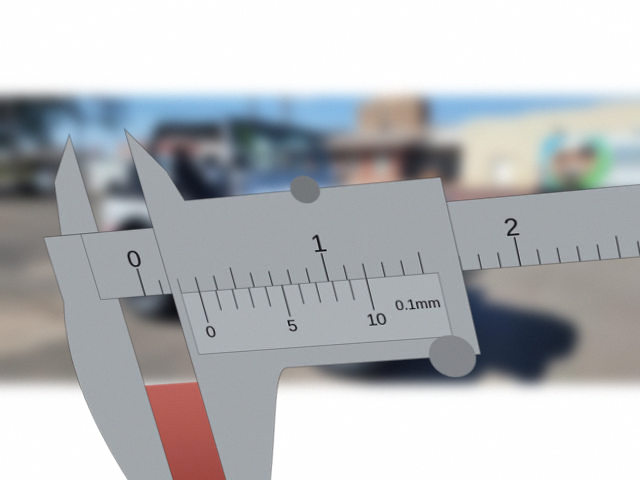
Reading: 3.0 (mm)
